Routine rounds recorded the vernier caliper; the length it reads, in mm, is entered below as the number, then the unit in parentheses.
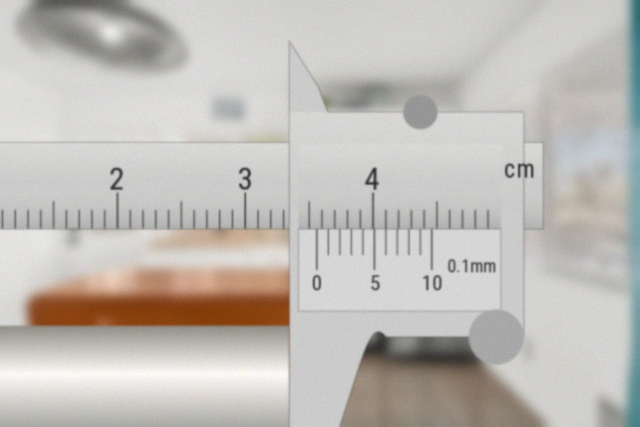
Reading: 35.6 (mm)
